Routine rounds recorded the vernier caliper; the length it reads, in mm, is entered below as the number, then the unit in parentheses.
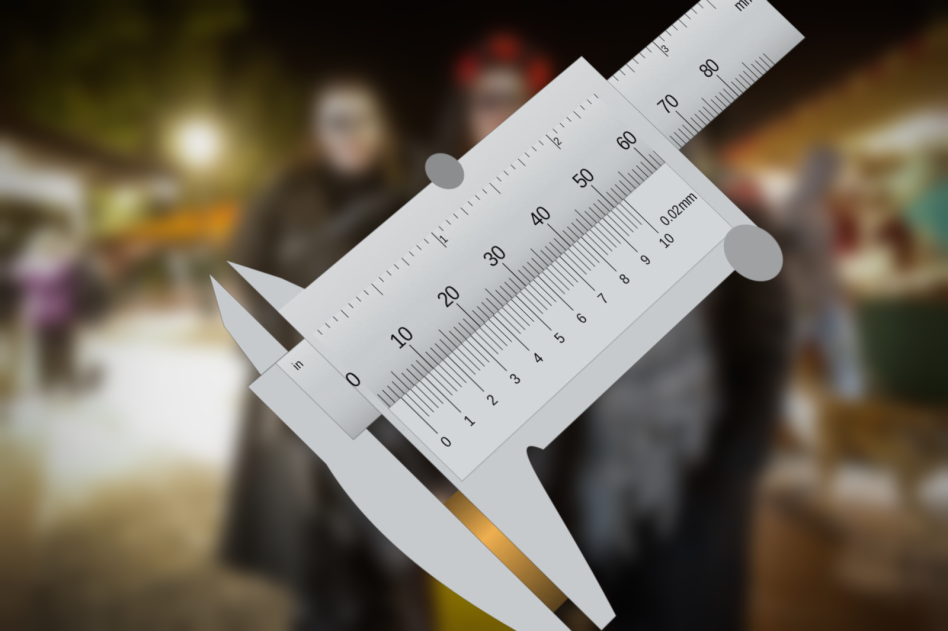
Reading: 3.2 (mm)
